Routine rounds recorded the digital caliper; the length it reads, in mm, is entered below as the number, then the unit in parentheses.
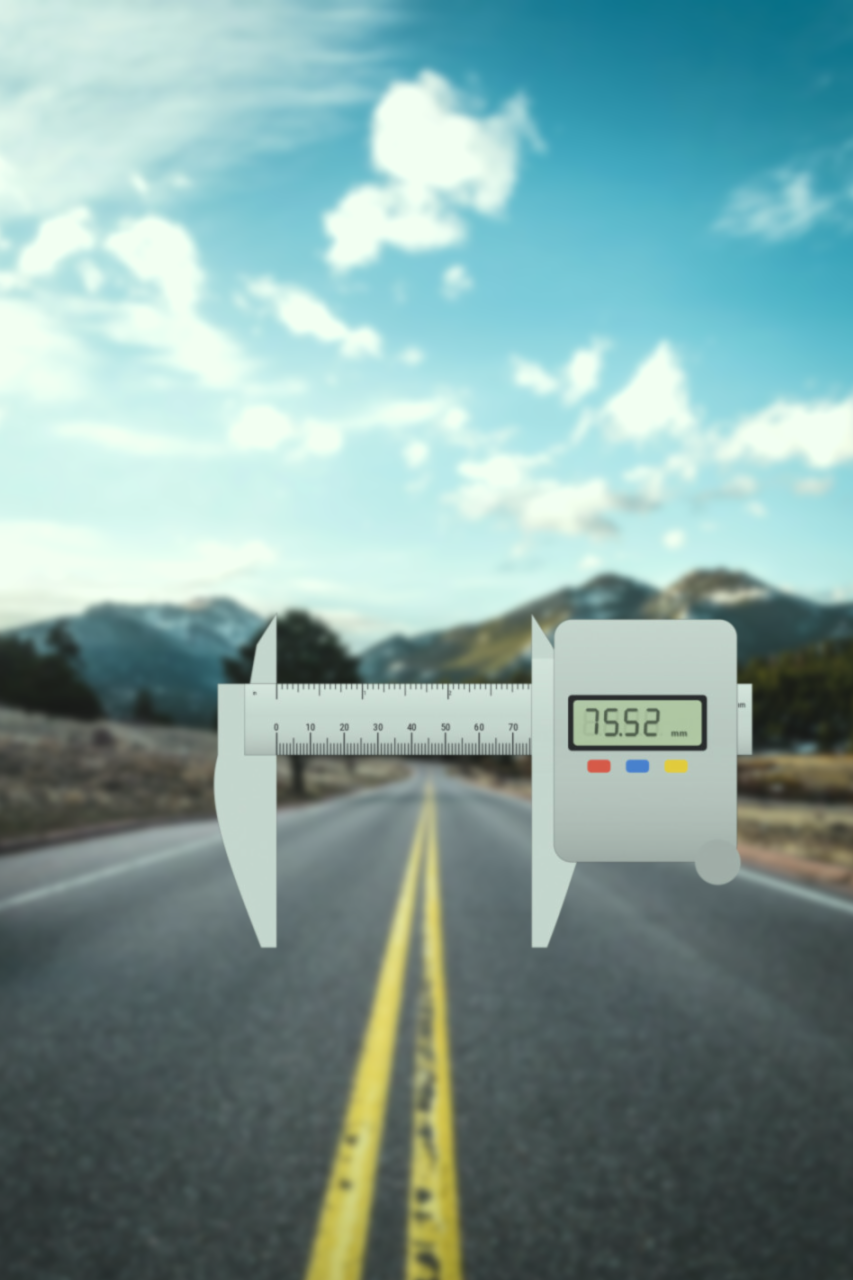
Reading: 75.52 (mm)
